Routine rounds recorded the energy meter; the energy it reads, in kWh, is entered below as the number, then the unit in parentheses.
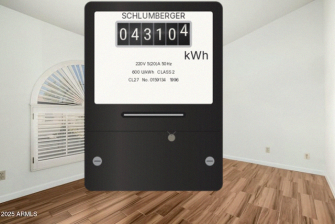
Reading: 43104 (kWh)
